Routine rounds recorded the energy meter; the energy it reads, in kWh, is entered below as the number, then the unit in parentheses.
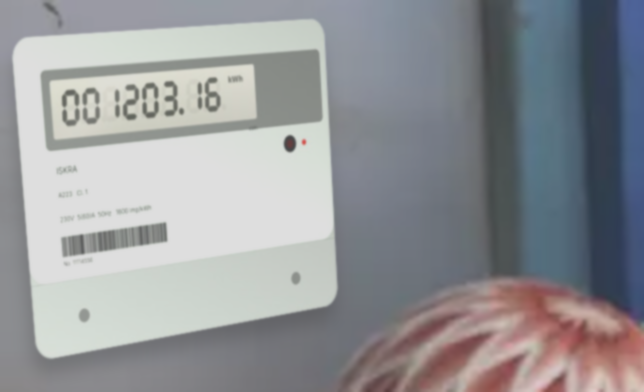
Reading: 1203.16 (kWh)
